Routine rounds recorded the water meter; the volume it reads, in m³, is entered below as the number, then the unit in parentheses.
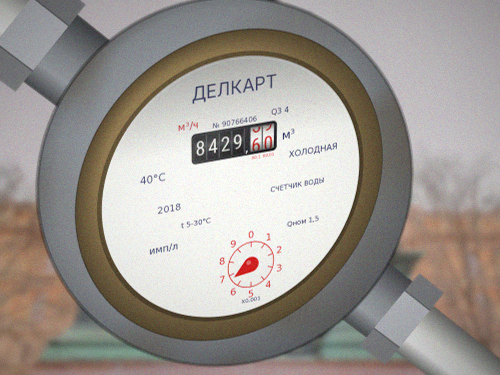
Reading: 8429.596 (m³)
